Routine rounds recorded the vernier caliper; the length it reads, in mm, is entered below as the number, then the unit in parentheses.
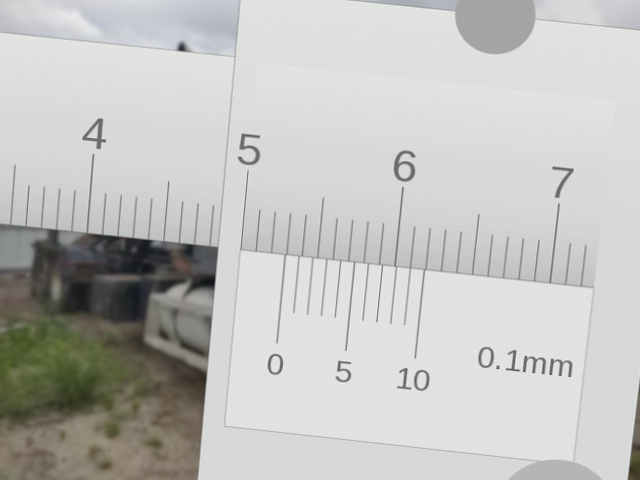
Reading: 52.9 (mm)
